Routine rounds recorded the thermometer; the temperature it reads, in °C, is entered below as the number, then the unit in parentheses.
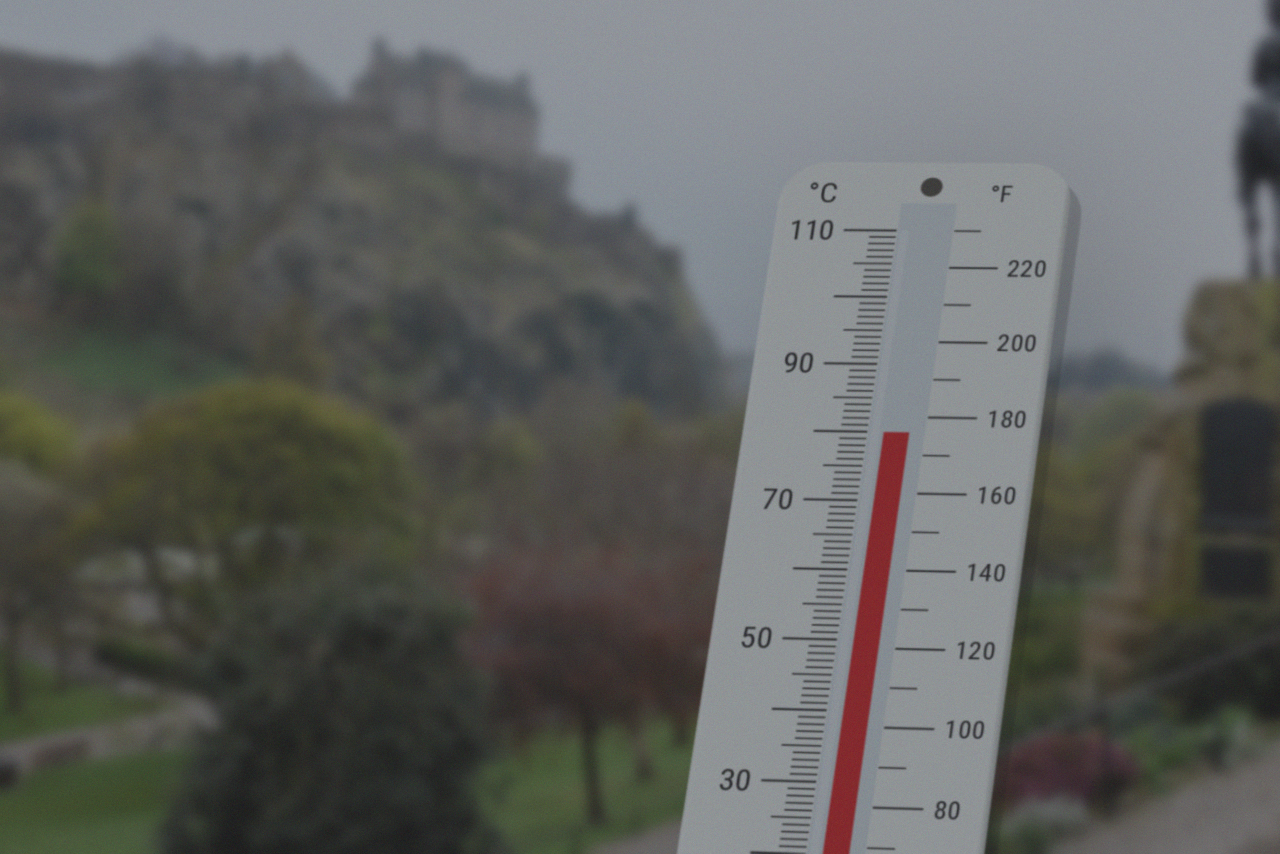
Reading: 80 (°C)
